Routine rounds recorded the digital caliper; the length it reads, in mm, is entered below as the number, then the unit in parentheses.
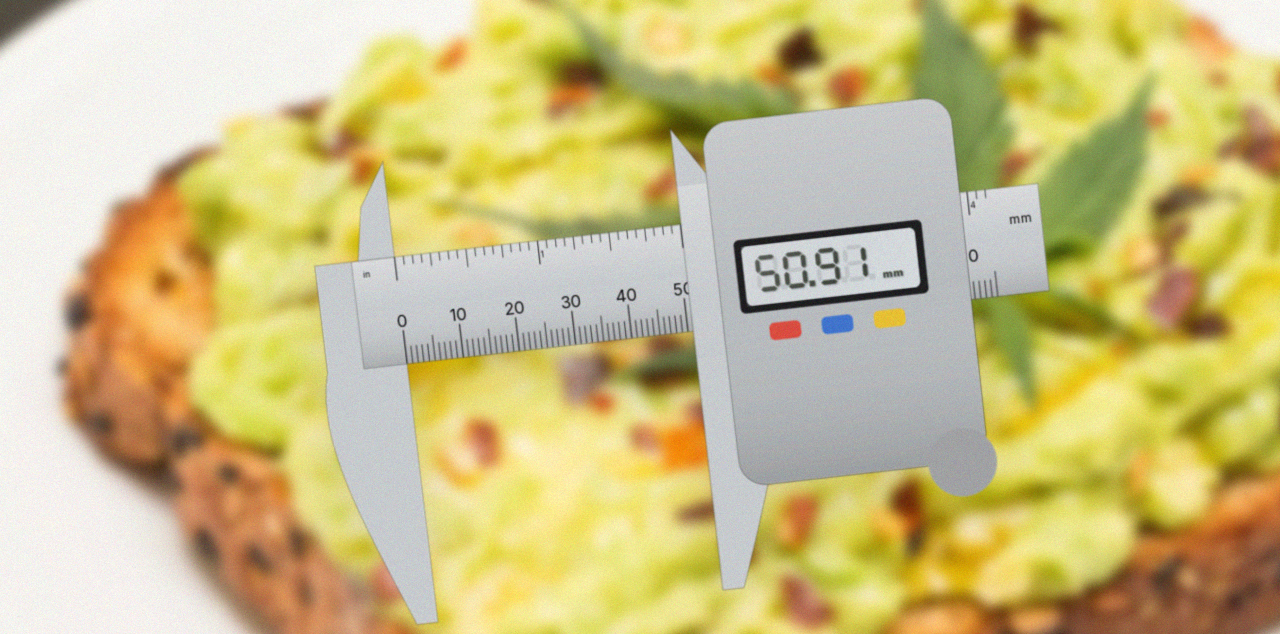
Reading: 50.91 (mm)
